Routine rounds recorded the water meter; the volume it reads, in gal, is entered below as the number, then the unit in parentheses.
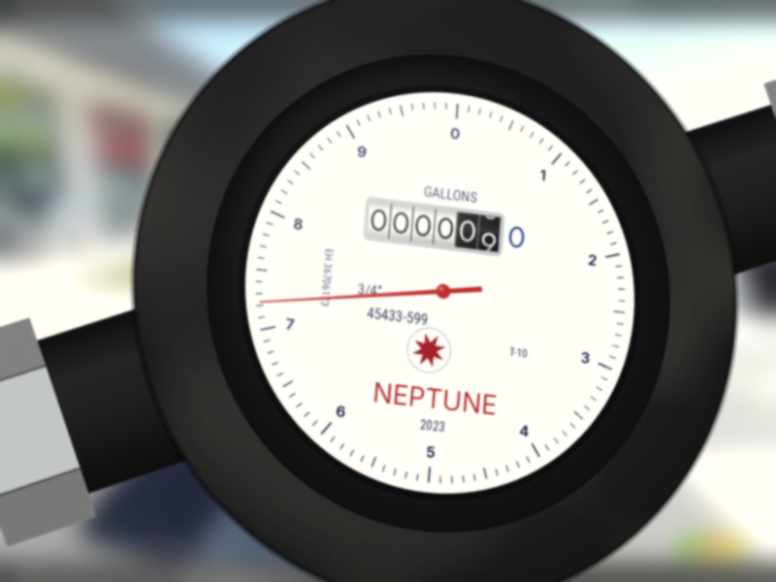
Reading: 87.2 (gal)
